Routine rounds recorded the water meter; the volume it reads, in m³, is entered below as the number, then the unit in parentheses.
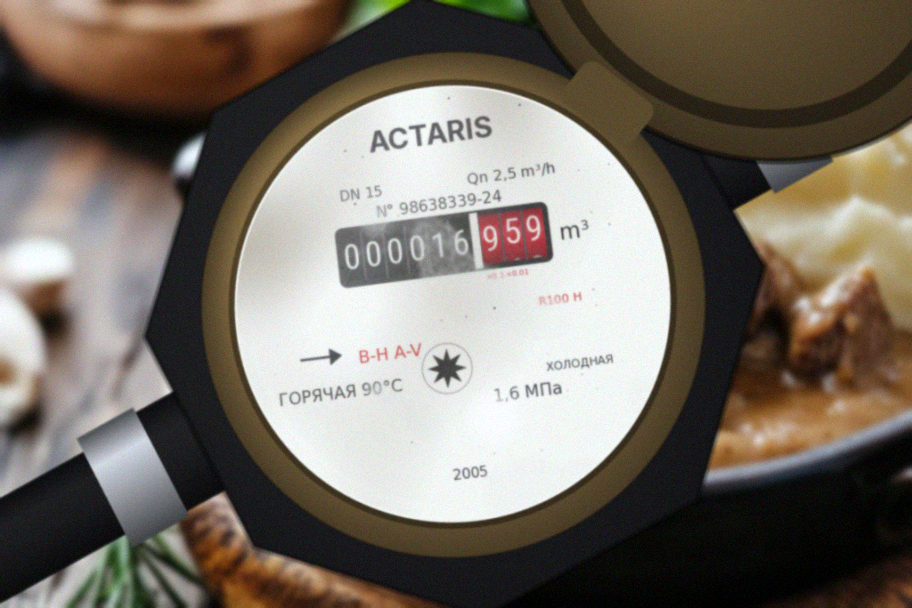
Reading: 16.959 (m³)
